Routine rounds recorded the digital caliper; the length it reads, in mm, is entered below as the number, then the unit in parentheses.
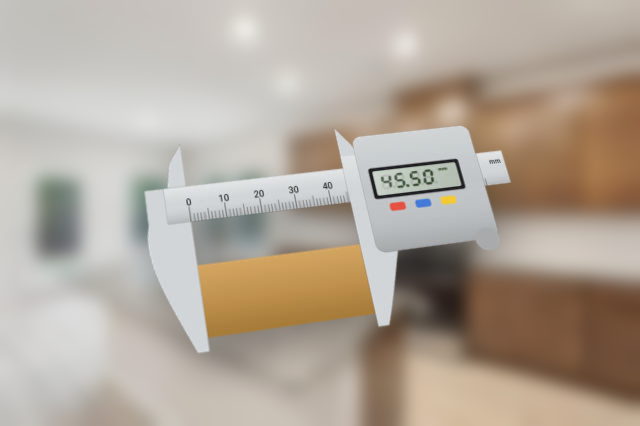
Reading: 45.50 (mm)
